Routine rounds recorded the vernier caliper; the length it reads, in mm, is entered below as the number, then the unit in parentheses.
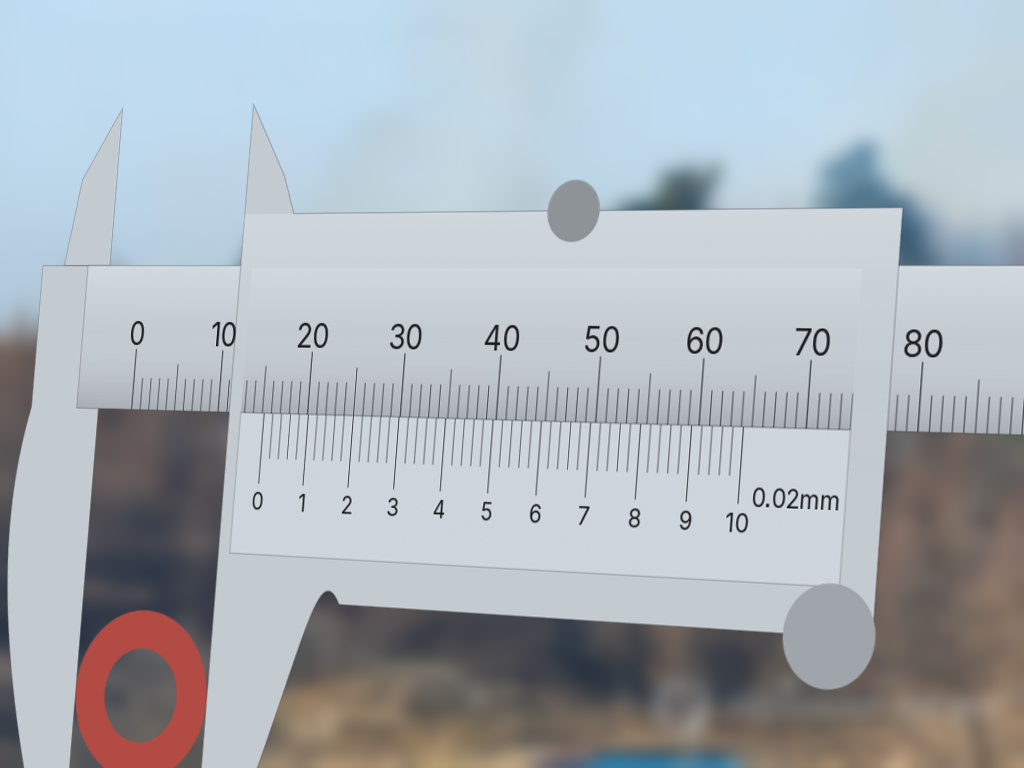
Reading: 15.2 (mm)
